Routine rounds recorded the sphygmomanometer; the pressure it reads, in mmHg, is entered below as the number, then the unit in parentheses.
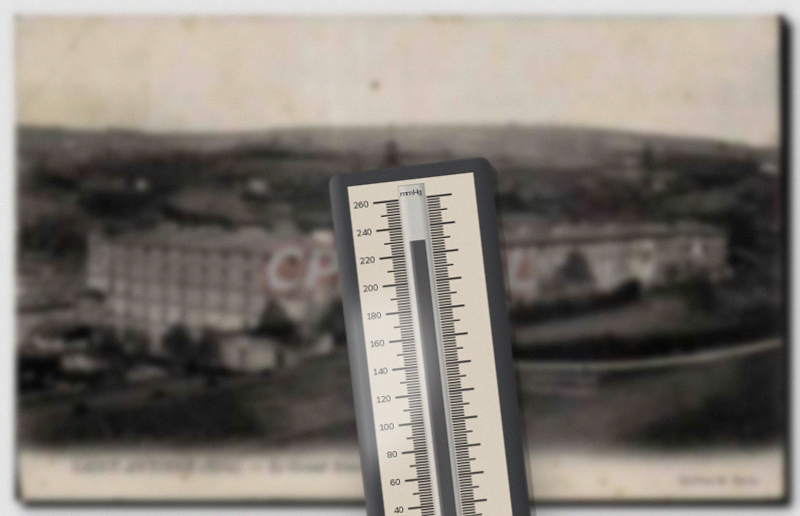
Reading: 230 (mmHg)
